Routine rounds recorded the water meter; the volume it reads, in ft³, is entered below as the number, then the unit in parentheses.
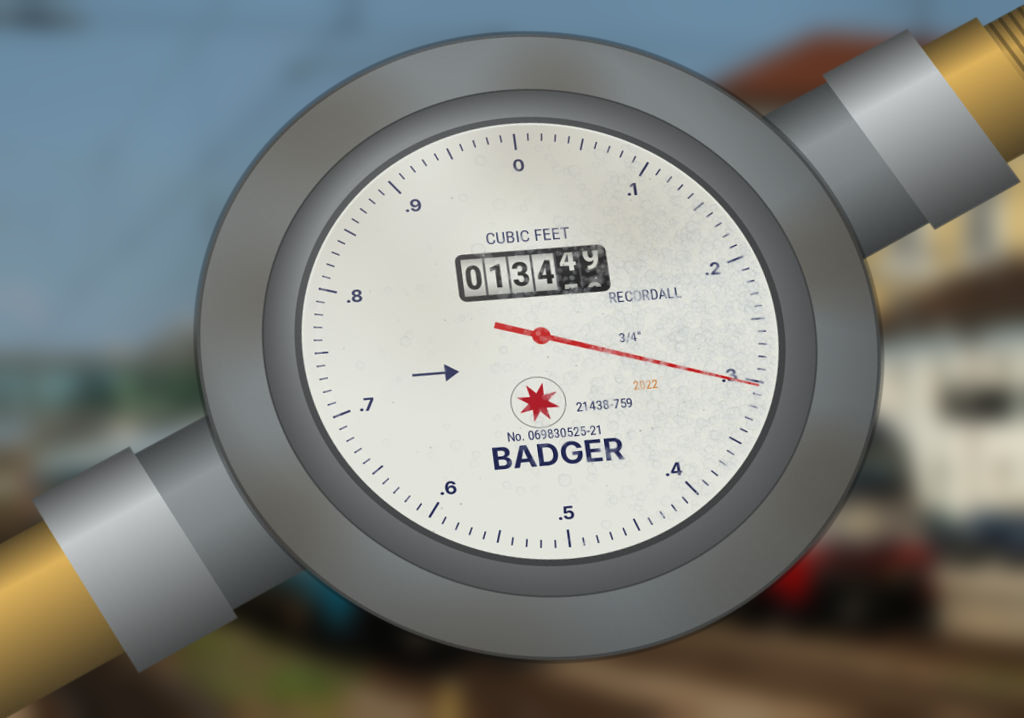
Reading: 13449.30 (ft³)
